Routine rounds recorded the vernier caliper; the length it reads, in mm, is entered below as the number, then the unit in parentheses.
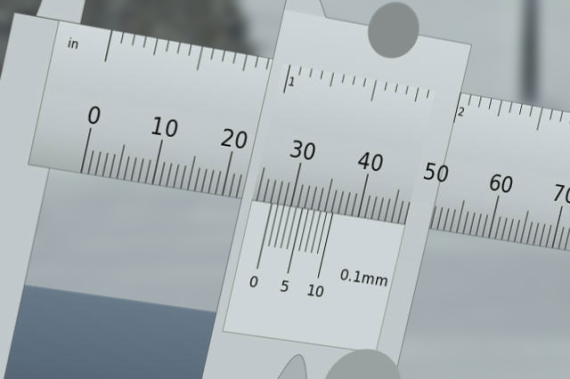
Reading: 27.2 (mm)
